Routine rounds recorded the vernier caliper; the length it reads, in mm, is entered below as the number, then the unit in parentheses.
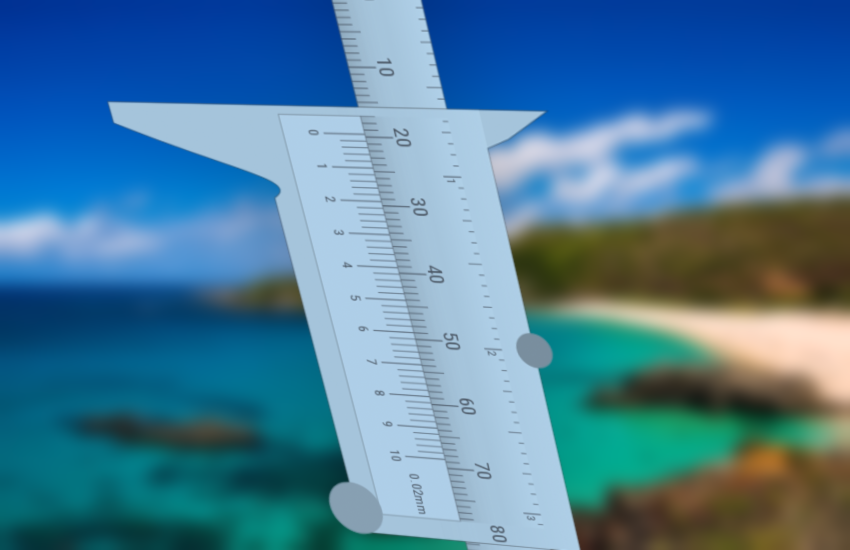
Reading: 19.6 (mm)
